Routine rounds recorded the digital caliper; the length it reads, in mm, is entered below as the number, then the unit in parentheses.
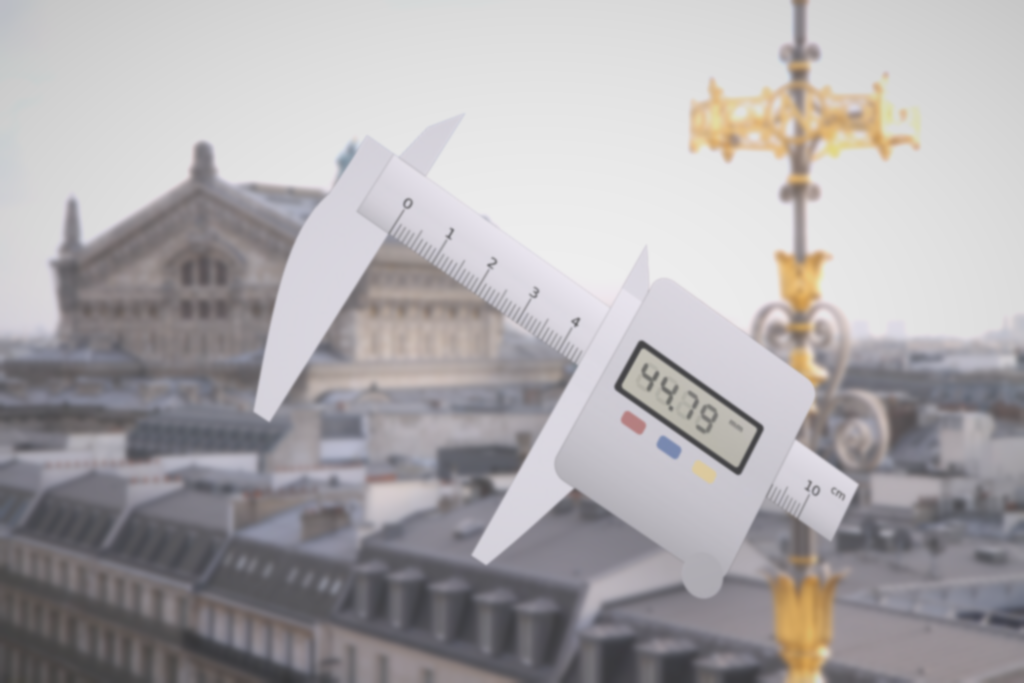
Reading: 44.79 (mm)
